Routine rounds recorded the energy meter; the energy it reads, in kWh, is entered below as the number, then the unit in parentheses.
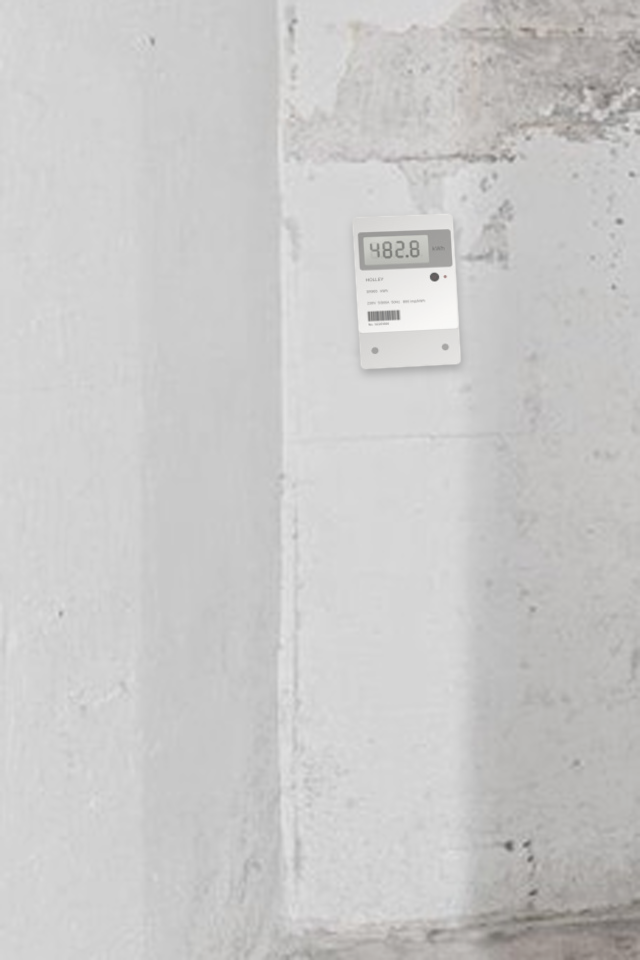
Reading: 482.8 (kWh)
